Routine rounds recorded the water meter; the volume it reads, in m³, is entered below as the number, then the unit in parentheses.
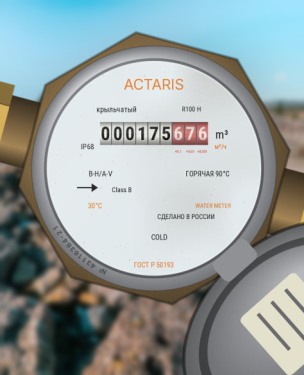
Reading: 175.676 (m³)
